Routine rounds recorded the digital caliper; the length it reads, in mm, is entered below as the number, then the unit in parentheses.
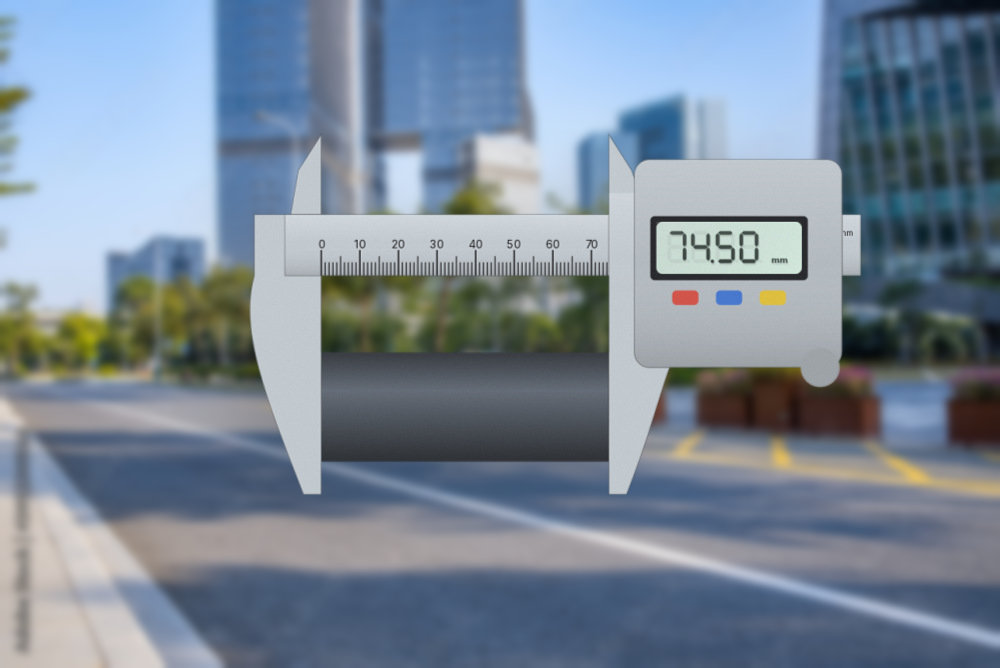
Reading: 74.50 (mm)
